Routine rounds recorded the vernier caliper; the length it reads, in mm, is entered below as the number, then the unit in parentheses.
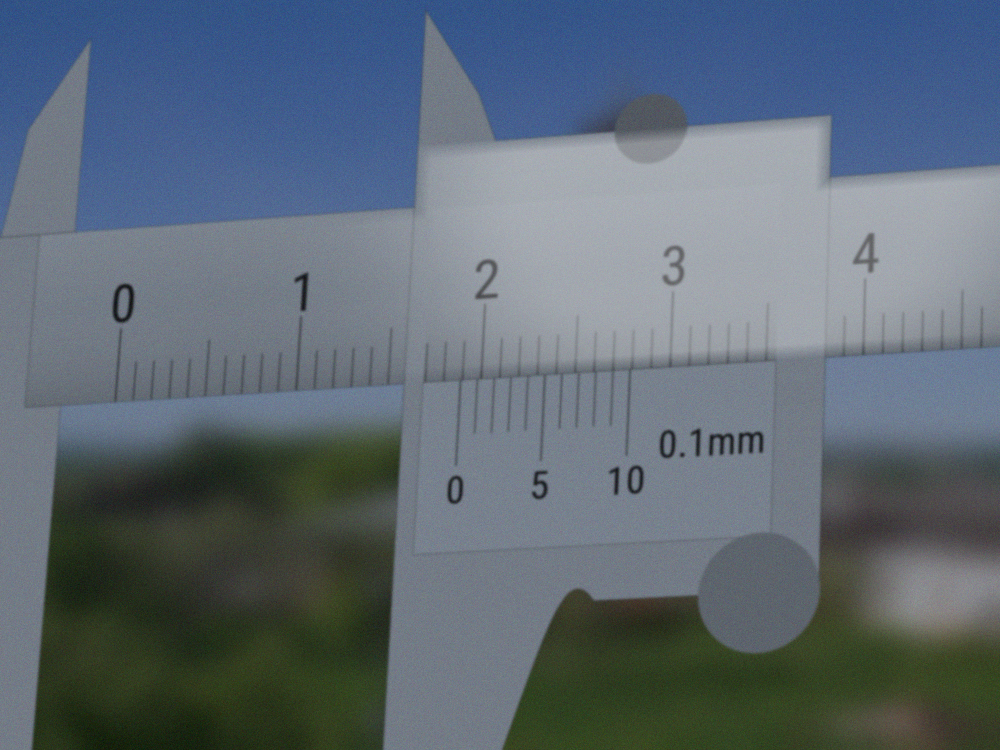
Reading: 18.9 (mm)
